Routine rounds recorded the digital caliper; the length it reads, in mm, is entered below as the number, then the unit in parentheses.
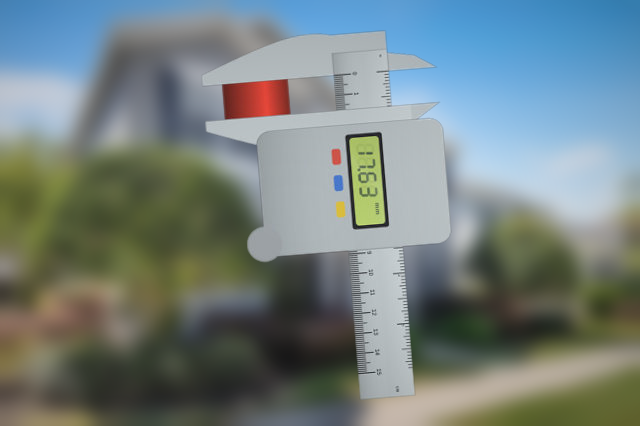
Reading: 17.63 (mm)
